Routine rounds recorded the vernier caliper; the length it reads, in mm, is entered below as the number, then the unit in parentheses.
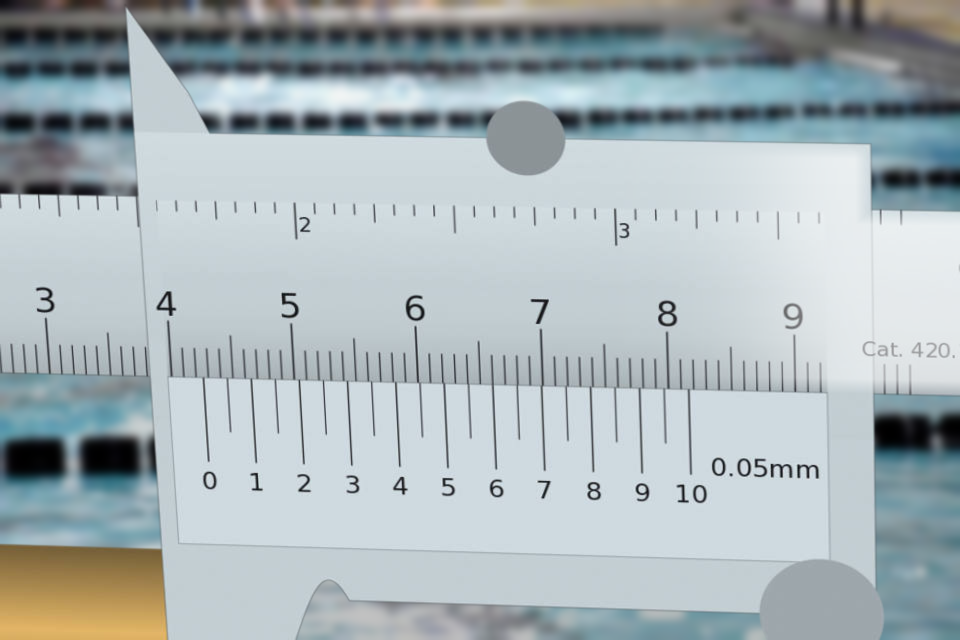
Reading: 42.6 (mm)
